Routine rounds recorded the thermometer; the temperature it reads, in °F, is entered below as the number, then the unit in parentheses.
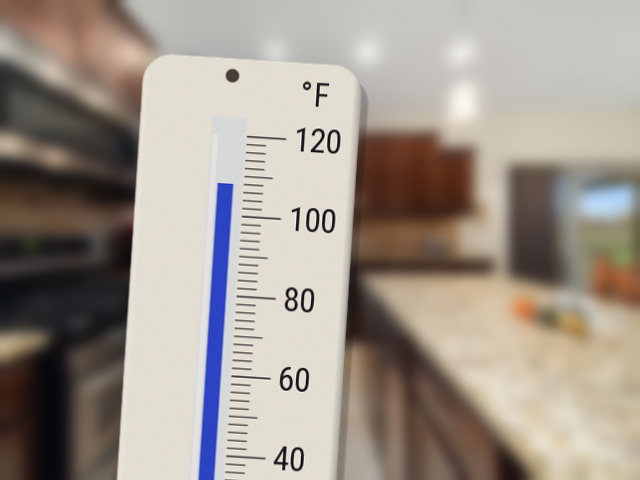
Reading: 108 (°F)
